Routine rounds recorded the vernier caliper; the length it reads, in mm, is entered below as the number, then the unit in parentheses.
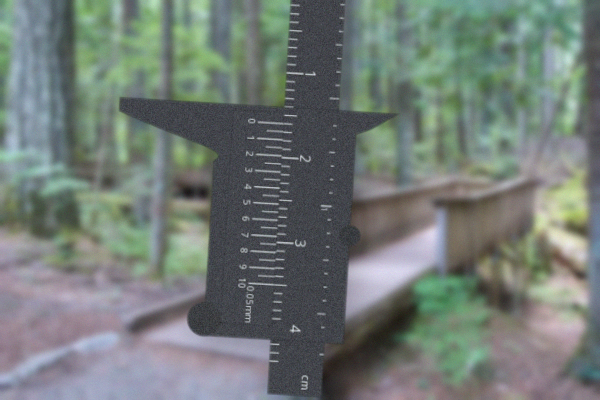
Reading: 16.0 (mm)
